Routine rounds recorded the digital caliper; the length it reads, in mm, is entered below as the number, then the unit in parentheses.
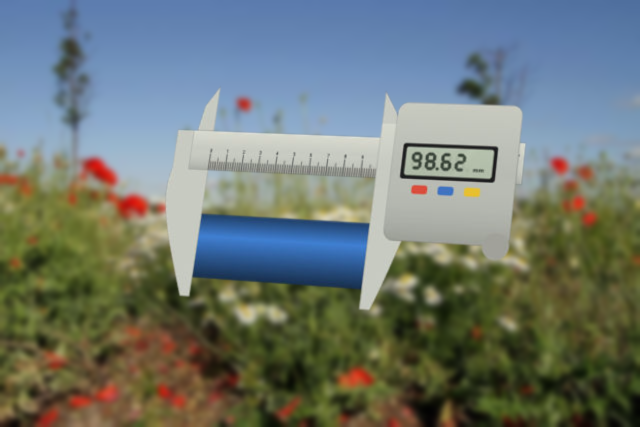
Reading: 98.62 (mm)
